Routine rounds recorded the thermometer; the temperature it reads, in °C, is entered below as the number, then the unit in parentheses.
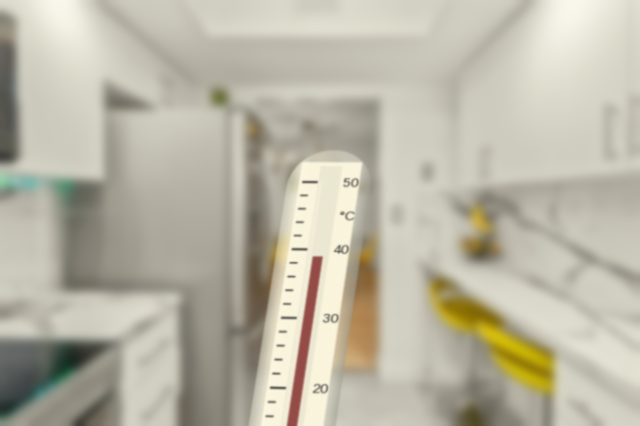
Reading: 39 (°C)
